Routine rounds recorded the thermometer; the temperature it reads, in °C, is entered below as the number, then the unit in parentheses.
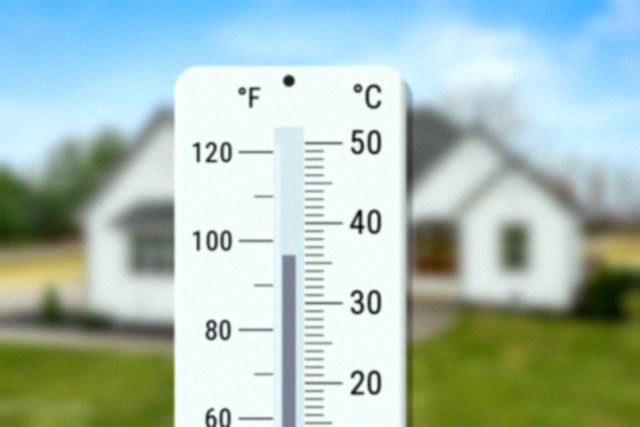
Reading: 36 (°C)
